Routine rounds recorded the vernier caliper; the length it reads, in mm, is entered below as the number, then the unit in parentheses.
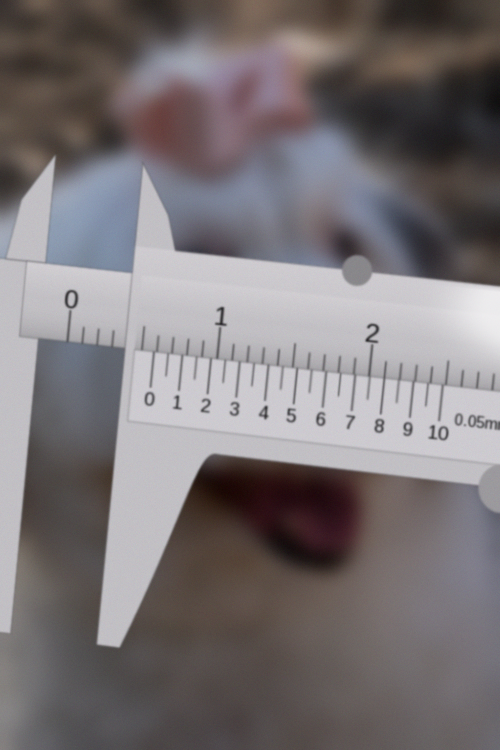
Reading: 5.8 (mm)
